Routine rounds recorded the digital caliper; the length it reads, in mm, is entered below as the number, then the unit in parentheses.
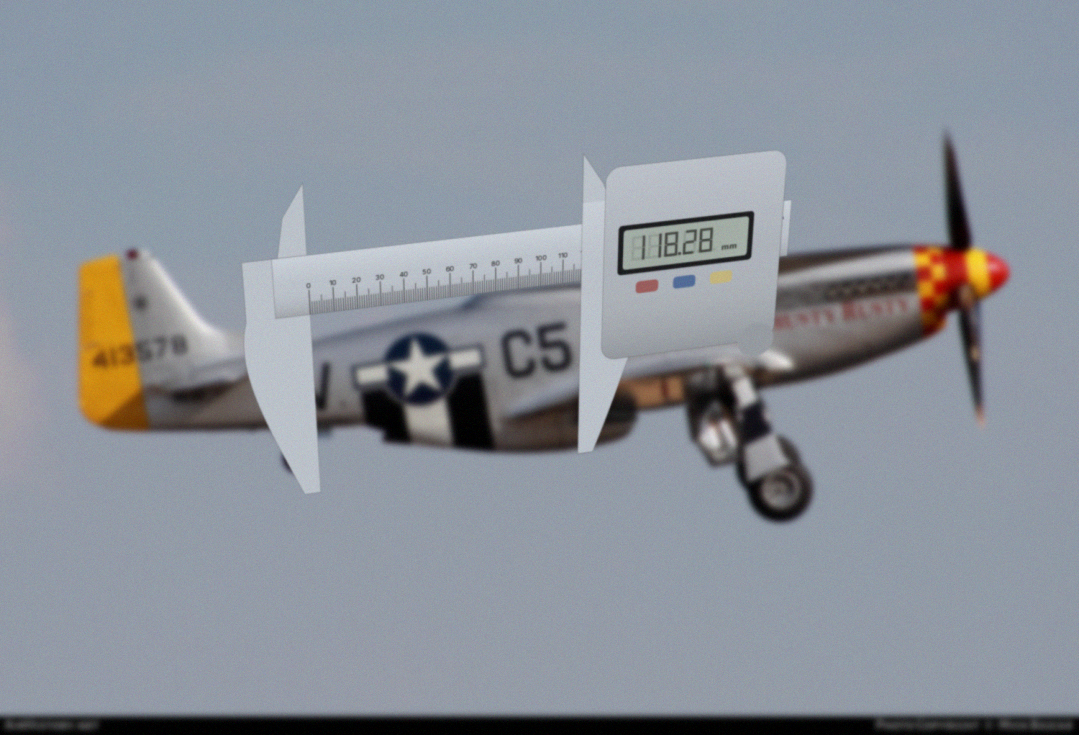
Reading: 118.28 (mm)
